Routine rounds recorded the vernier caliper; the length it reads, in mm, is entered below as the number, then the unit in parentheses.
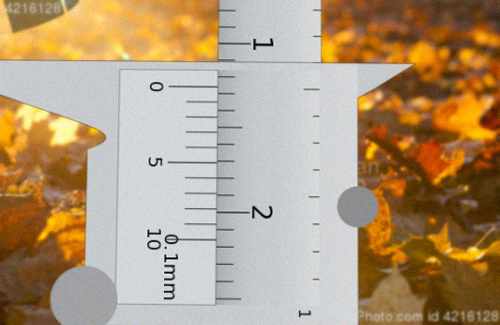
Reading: 12.6 (mm)
